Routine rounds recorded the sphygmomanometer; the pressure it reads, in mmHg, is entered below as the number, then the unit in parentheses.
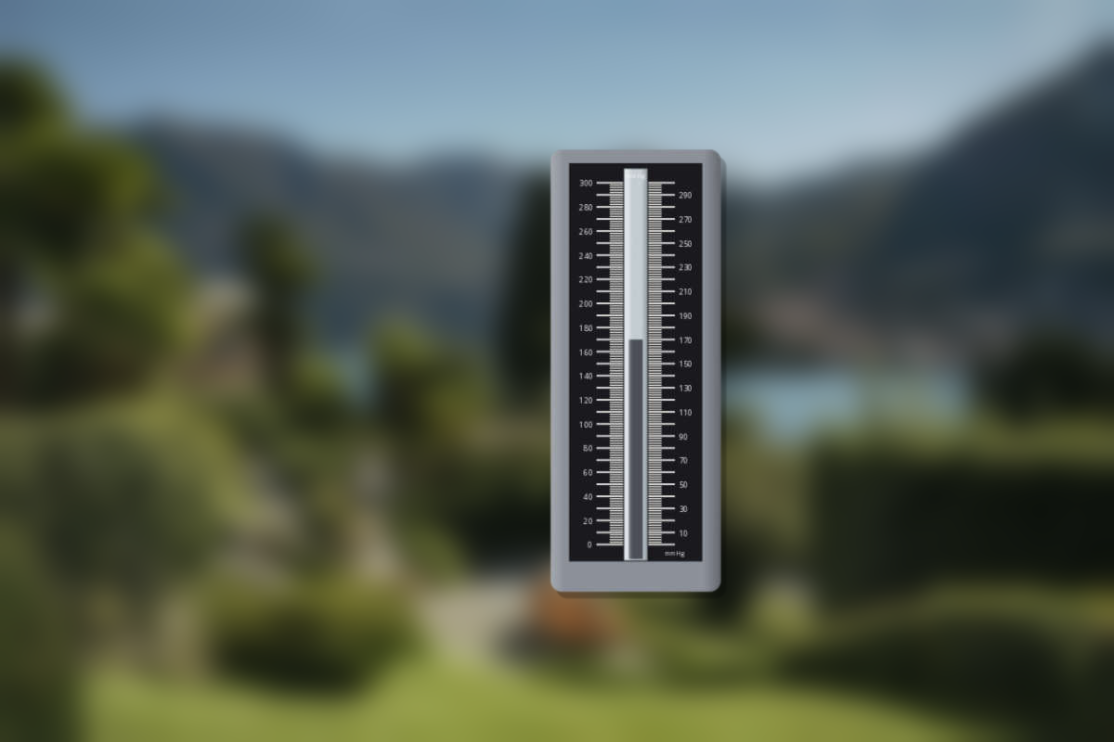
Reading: 170 (mmHg)
